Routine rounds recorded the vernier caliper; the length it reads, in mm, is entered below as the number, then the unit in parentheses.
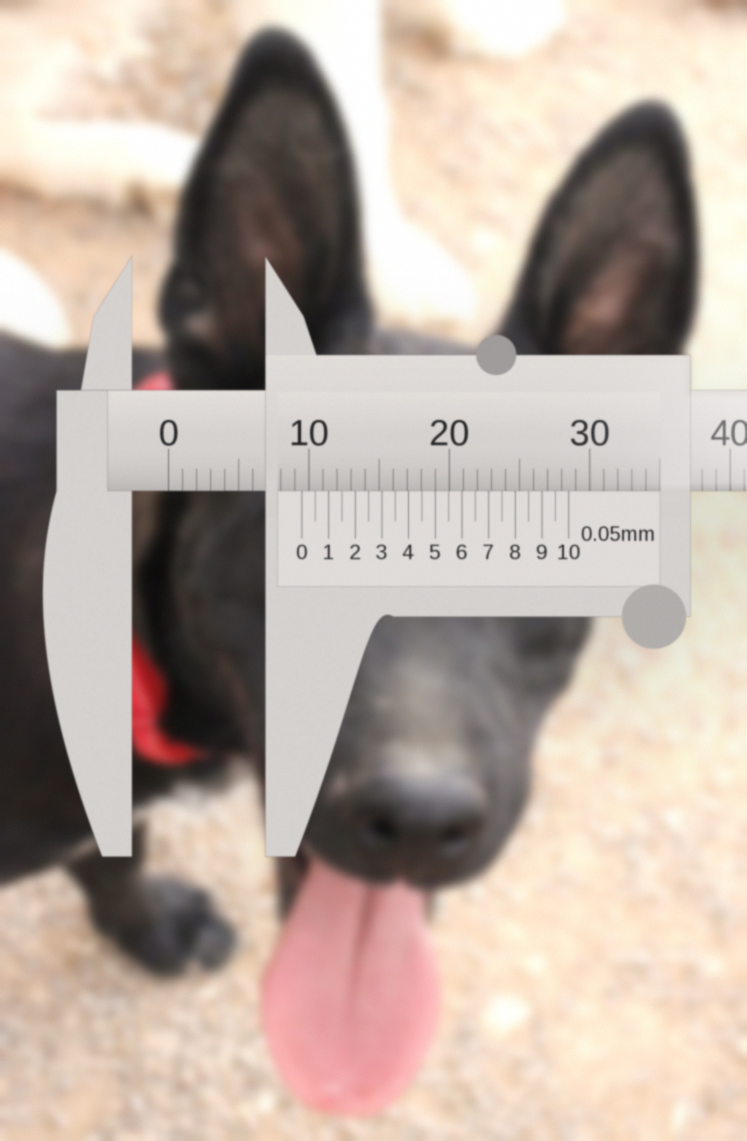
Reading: 9.5 (mm)
